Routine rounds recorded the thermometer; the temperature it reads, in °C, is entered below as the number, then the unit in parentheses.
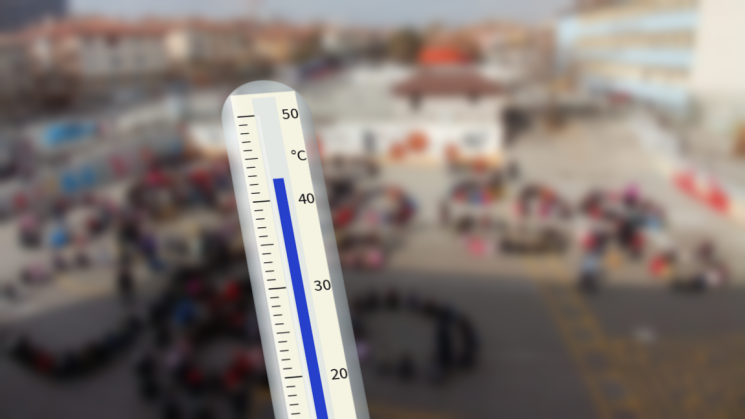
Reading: 42.5 (°C)
